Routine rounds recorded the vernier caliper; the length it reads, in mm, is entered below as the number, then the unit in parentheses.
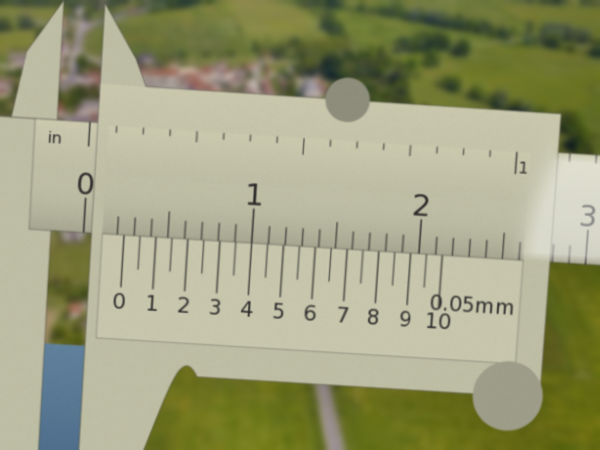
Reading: 2.4 (mm)
